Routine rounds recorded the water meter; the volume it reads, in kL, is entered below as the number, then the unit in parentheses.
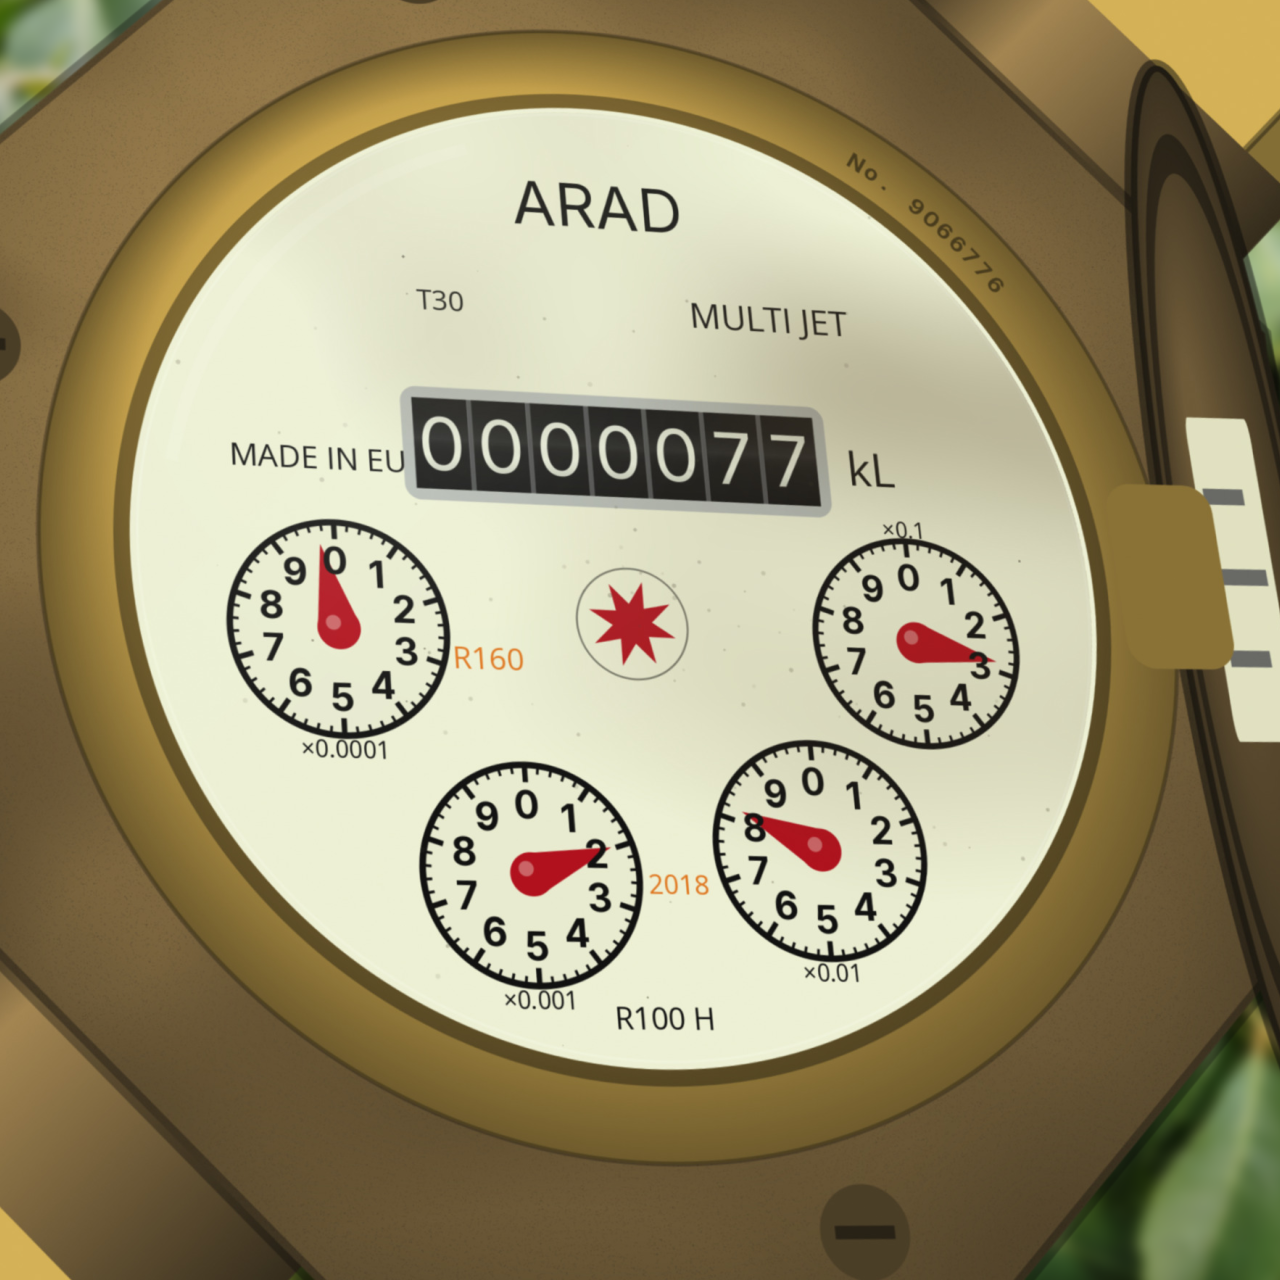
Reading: 77.2819 (kL)
